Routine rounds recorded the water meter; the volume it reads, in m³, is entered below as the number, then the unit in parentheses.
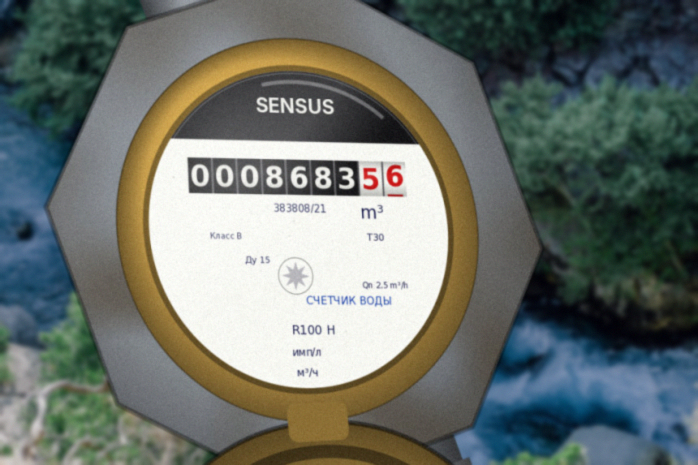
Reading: 8683.56 (m³)
